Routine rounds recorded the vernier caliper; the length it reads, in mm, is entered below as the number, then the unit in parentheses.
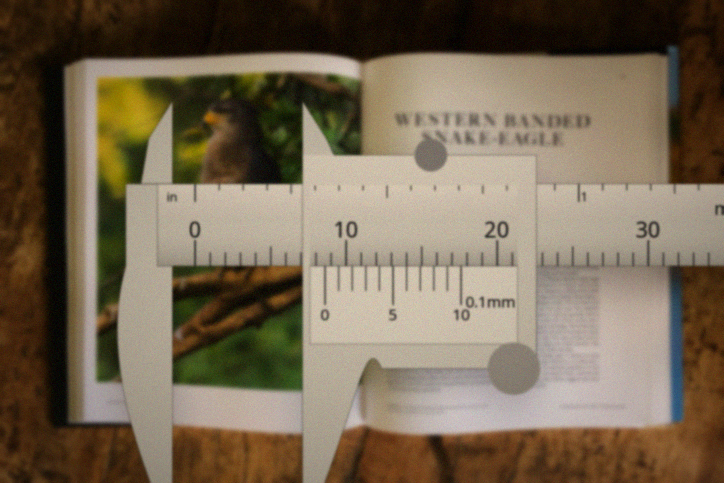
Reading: 8.6 (mm)
